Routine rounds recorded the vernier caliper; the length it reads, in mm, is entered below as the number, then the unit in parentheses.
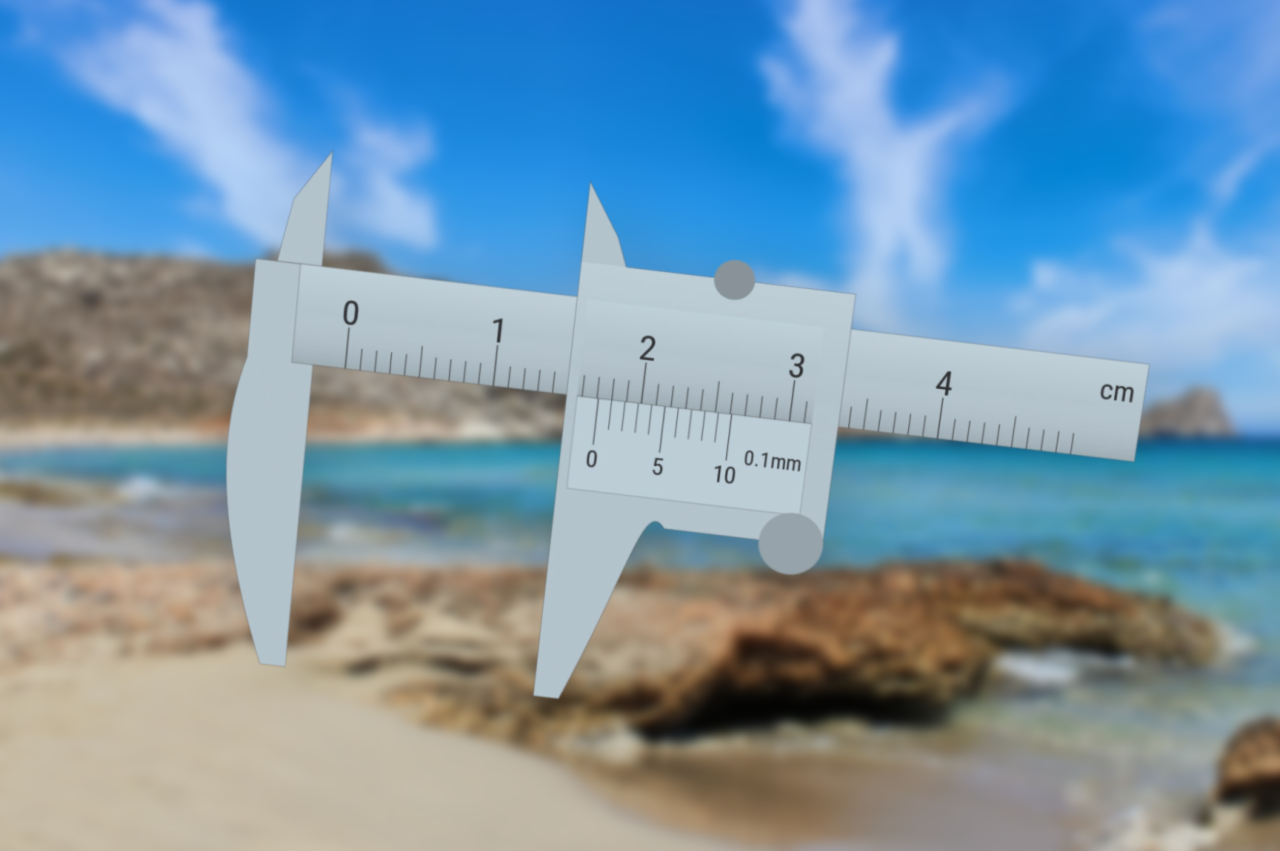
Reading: 17.1 (mm)
